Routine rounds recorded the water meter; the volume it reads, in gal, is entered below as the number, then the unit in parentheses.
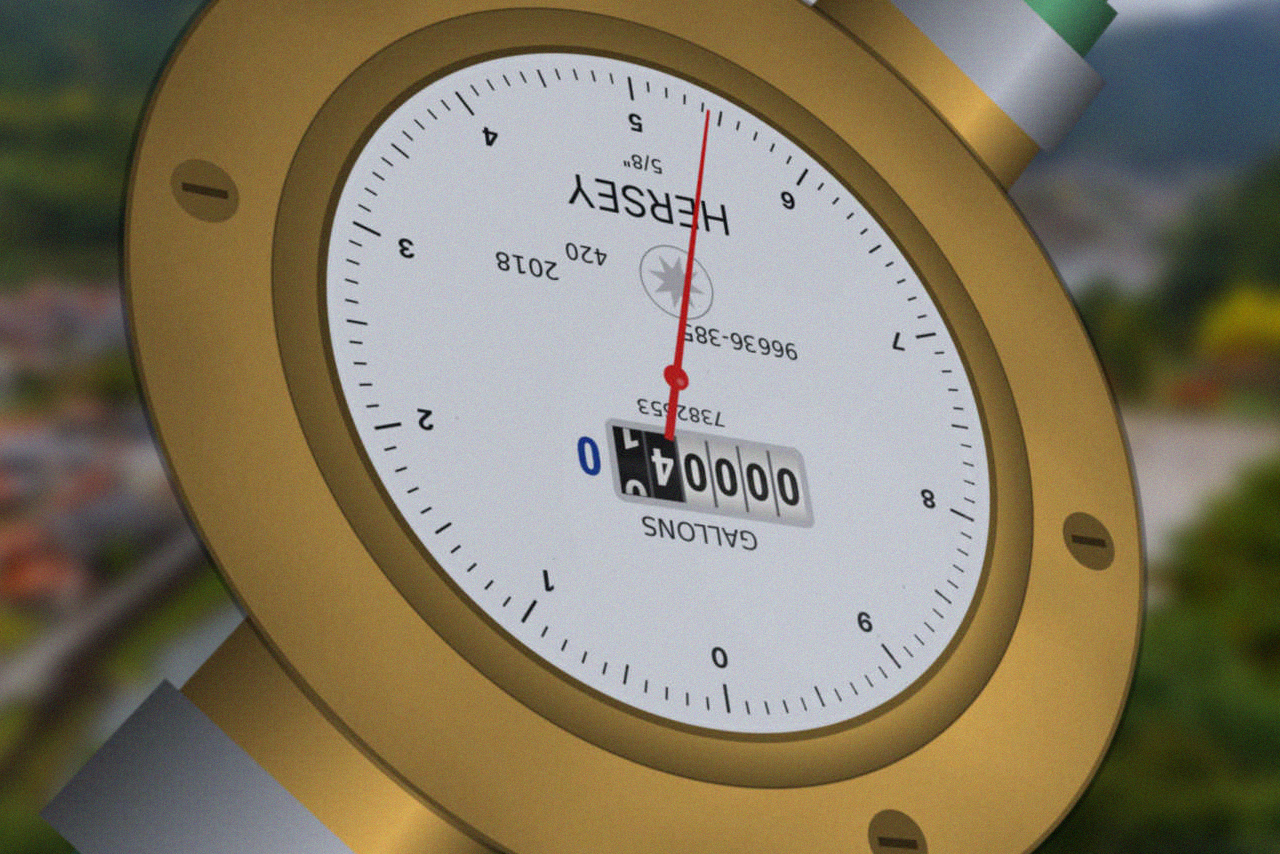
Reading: 405.4 (gal)
